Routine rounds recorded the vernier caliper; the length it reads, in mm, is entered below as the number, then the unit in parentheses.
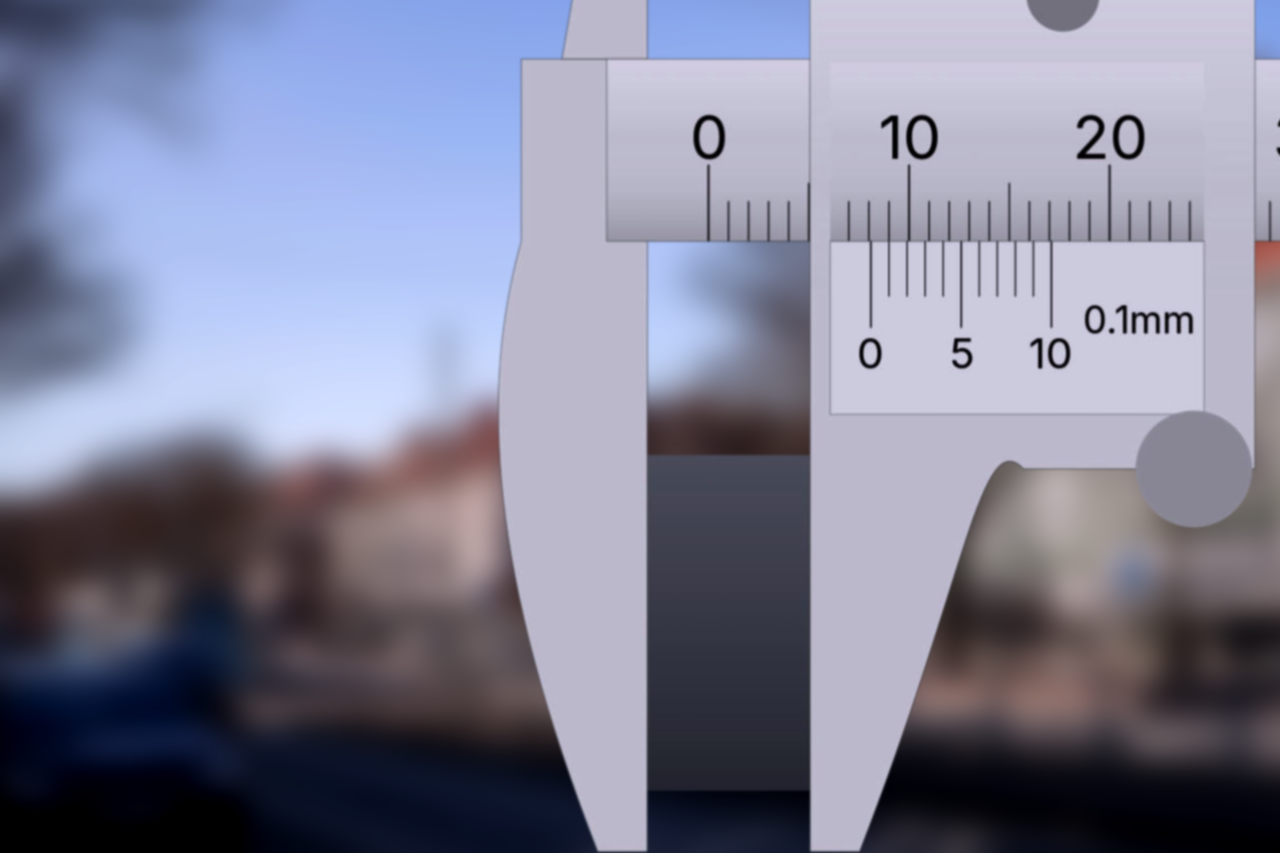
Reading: 8.1 (mm)
